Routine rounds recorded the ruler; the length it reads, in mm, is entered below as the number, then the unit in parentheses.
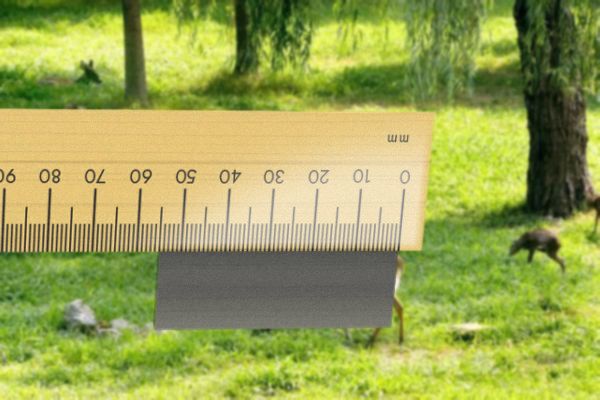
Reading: 55 (mm)
